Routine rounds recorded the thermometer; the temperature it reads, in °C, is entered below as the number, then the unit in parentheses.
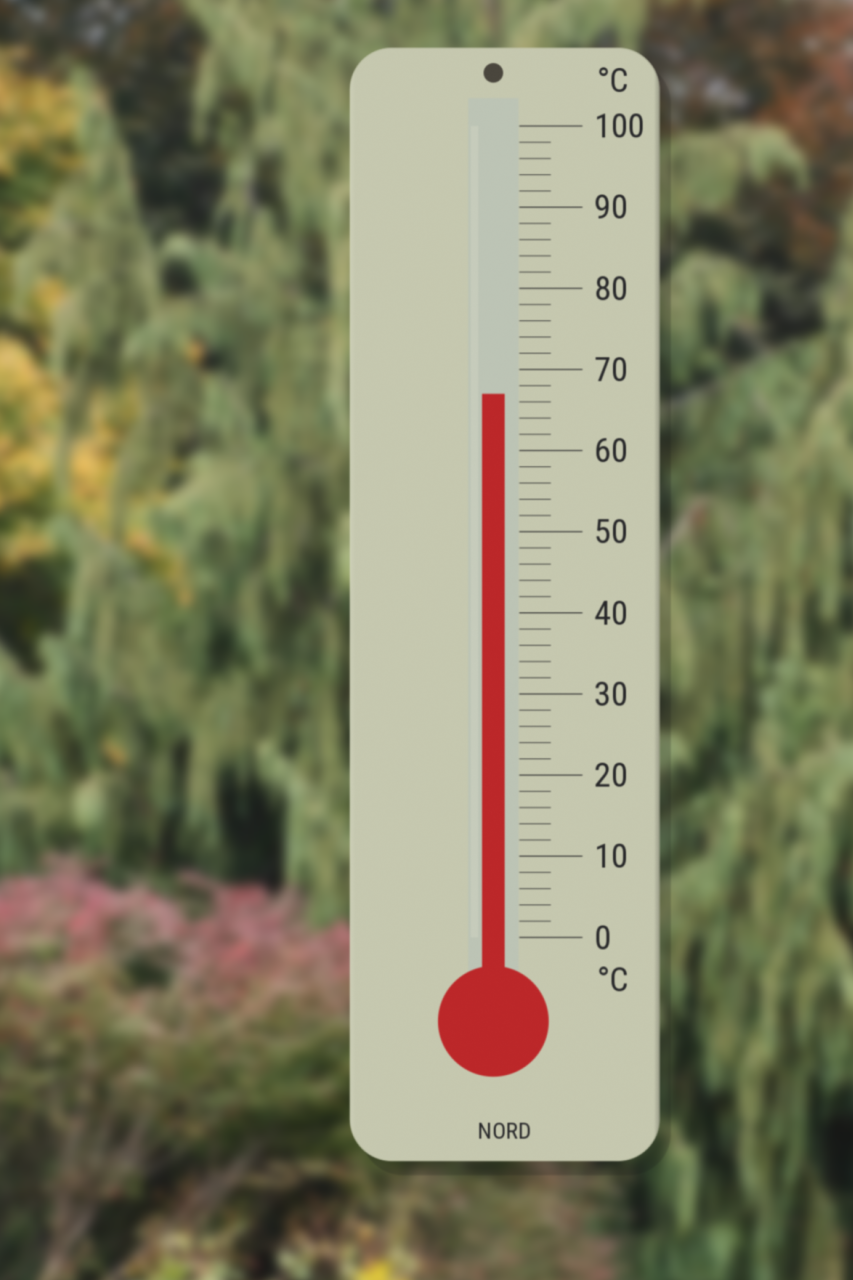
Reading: 67 (°C)
